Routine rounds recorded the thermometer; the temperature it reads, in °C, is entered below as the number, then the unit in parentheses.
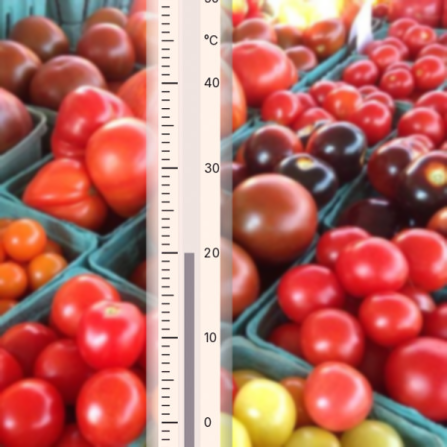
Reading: 20 (°C)
